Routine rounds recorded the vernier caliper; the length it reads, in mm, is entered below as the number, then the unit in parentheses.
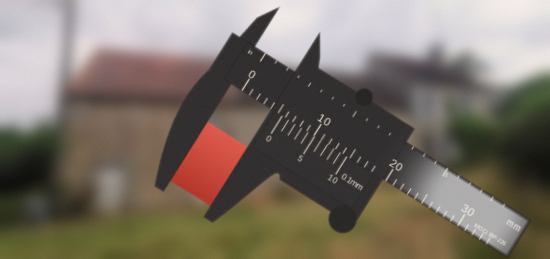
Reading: 5.6 (mm)
